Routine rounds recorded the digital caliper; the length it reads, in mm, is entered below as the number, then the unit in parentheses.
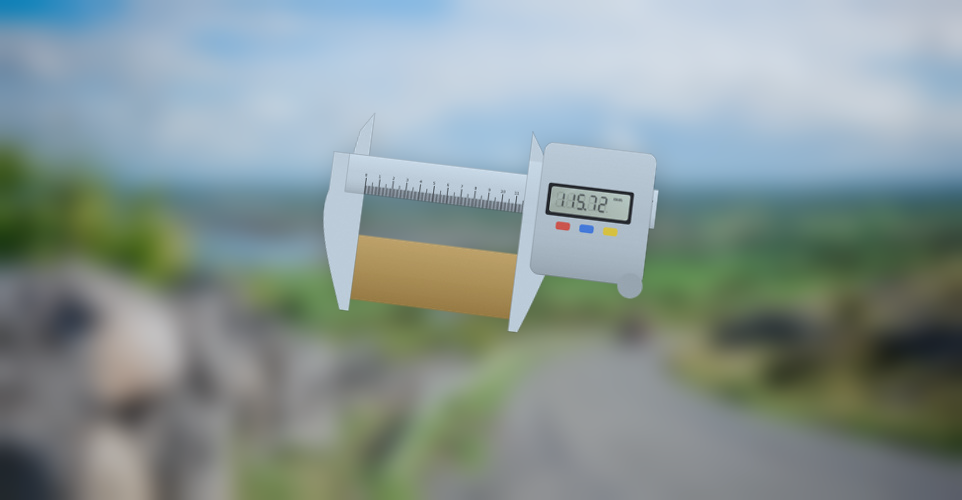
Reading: 115.72 (mm)
